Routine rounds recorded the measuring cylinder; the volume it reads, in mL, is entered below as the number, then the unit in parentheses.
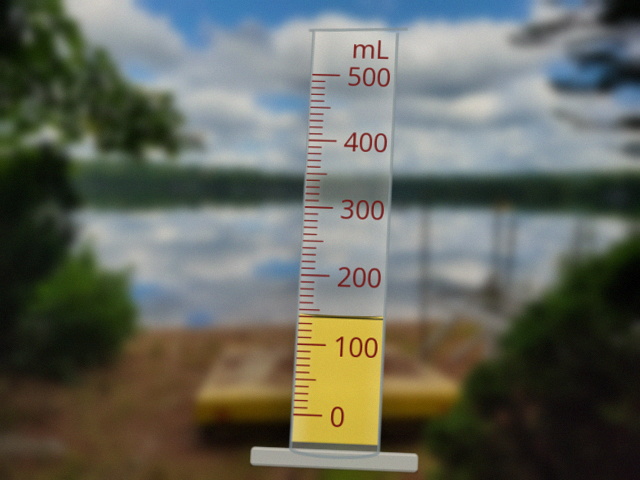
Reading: 140 (mL)
